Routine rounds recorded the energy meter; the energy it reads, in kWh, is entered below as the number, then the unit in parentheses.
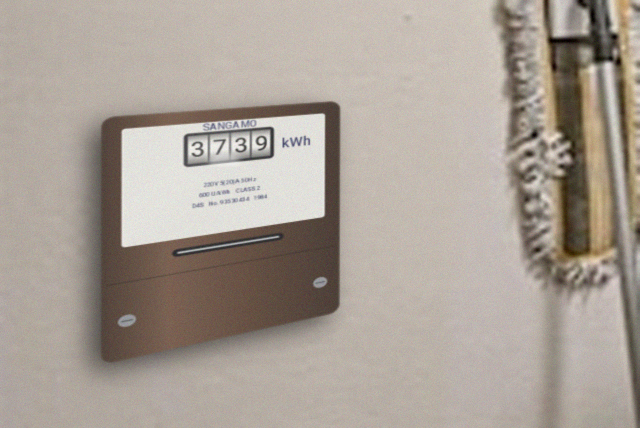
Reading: 3739 (kWh)
